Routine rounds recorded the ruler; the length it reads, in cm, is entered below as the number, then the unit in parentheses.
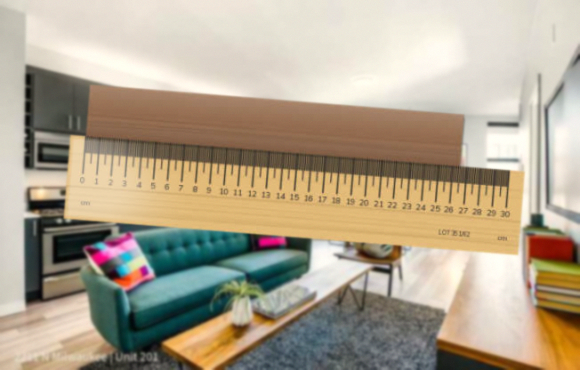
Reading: 26.5 (cm)
